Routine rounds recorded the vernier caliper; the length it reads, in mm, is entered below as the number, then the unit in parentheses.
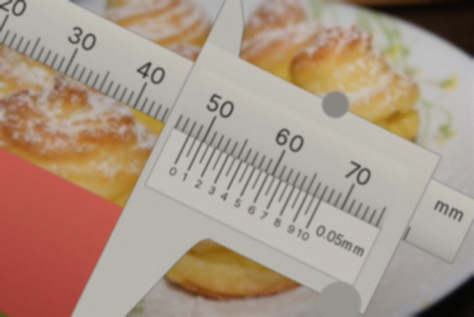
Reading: 48.0 (mm)
